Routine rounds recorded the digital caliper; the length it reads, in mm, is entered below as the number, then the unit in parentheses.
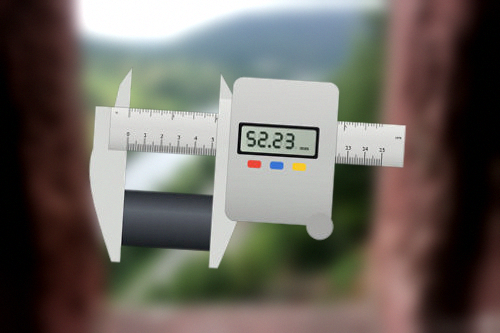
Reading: 52.23 (mm)
